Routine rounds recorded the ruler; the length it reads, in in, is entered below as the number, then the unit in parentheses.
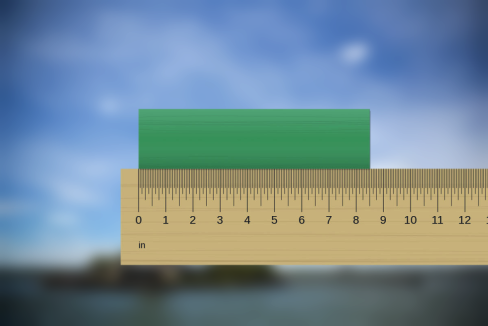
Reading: 8.5 (in)
